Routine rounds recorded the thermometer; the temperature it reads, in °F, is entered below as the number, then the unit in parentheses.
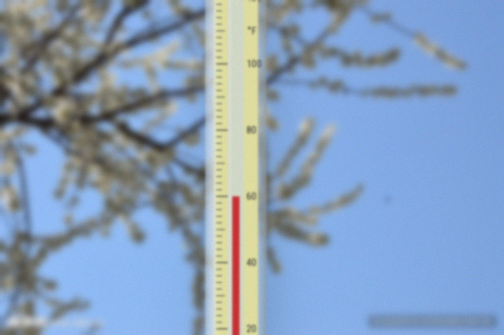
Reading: 60 (°F)
